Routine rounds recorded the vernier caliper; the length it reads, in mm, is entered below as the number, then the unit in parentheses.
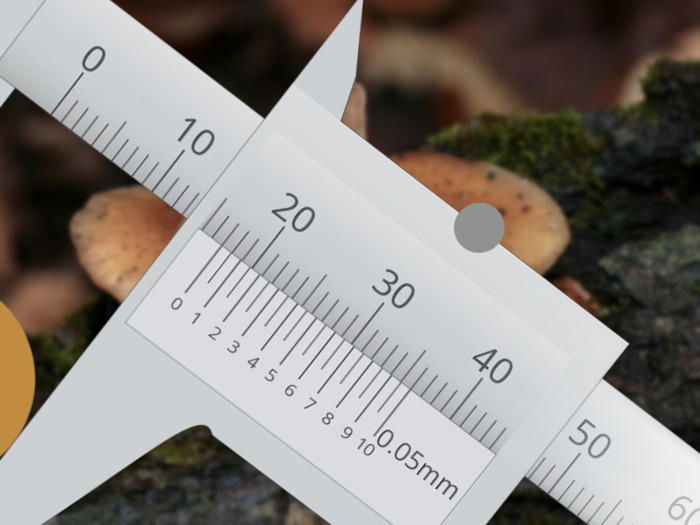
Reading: 17.0 (mm)
